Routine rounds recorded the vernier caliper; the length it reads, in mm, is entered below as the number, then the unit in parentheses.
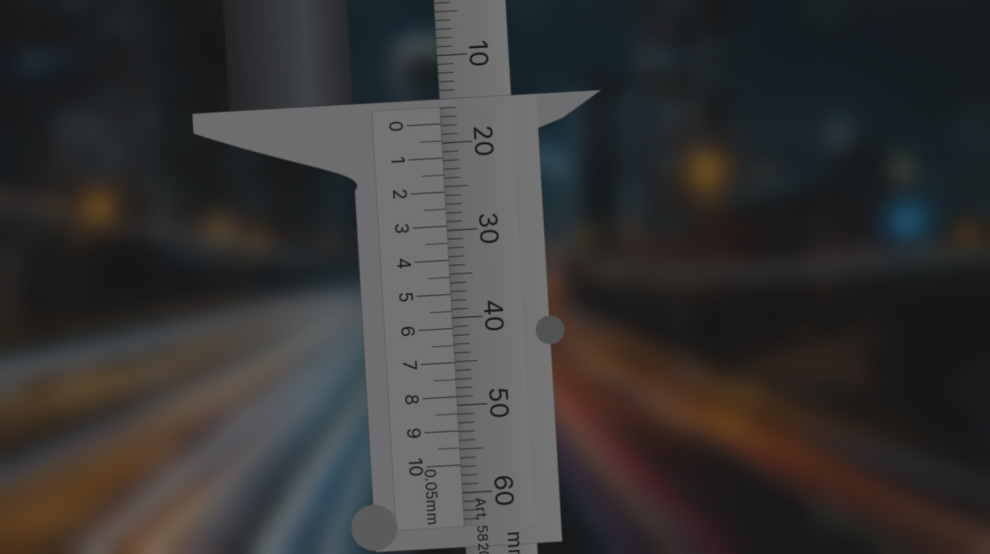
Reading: 17.8 (mm)
